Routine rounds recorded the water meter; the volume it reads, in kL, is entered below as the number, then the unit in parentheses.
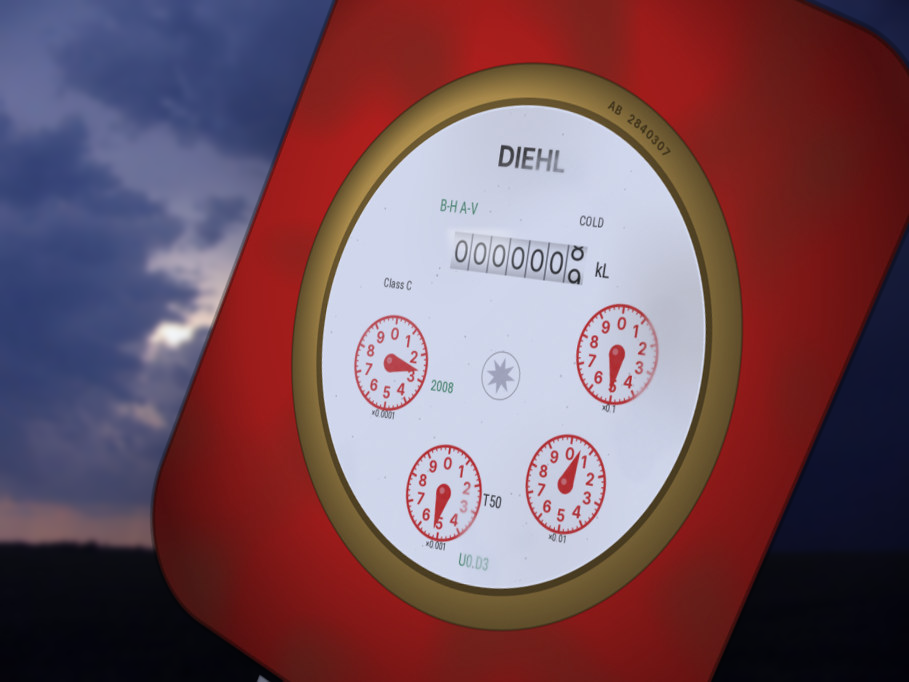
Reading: 8.5052 (kL)
